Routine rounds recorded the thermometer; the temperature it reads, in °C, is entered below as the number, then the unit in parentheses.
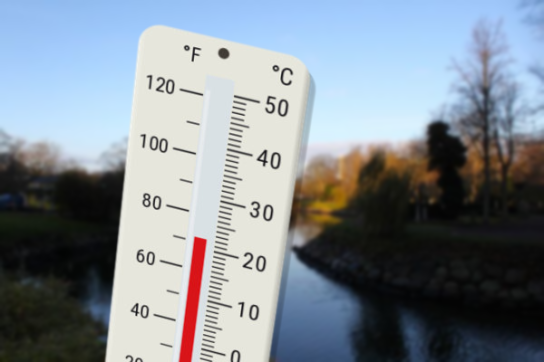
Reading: 22 (°C)
